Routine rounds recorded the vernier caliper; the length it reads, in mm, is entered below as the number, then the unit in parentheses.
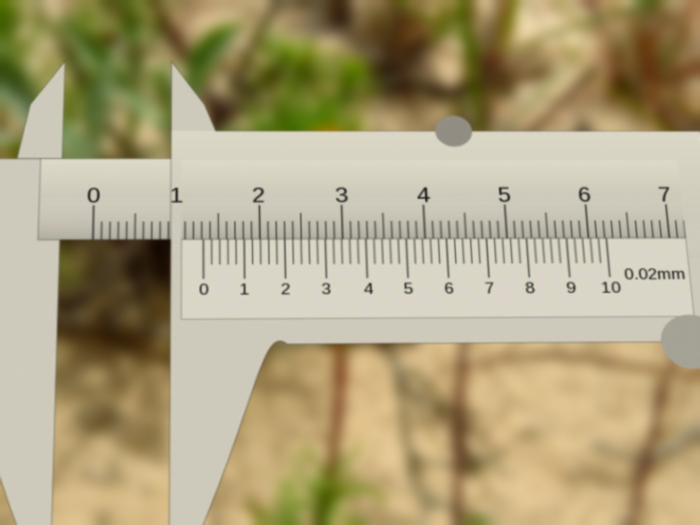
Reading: 13.2 (mm)
